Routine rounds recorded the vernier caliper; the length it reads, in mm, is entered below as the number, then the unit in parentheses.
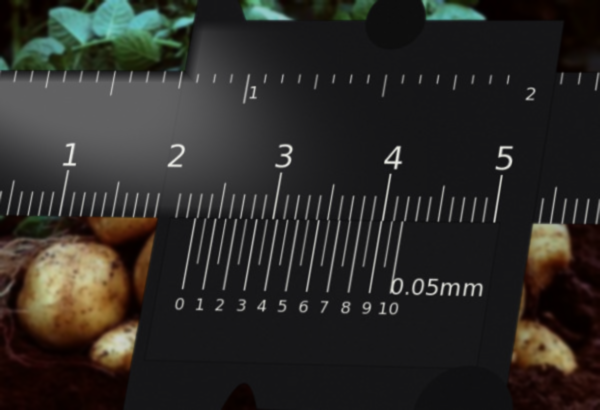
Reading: 22.8 (mm)
